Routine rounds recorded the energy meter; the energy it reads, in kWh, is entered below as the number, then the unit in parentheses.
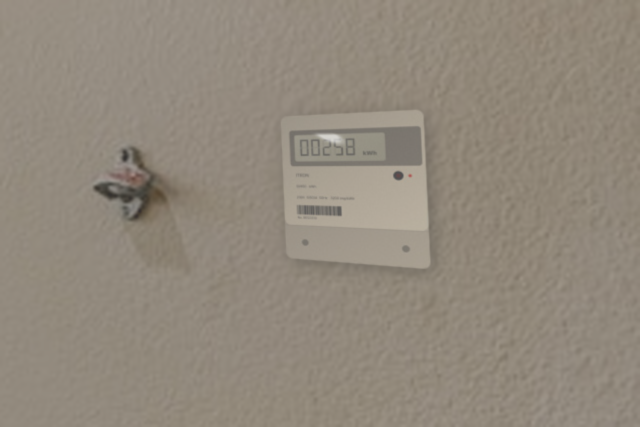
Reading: 258 (kWh)
